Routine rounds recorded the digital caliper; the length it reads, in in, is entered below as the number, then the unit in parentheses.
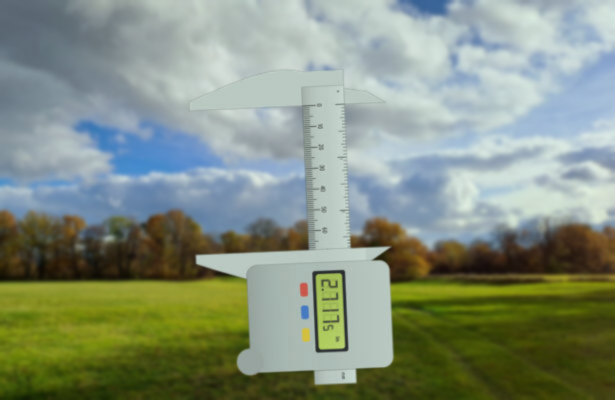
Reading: 2.7175 (in)
